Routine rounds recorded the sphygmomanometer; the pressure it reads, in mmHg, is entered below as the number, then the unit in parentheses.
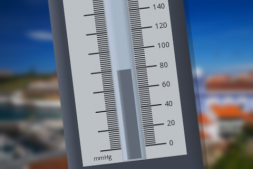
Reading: 80 (mmHg)
